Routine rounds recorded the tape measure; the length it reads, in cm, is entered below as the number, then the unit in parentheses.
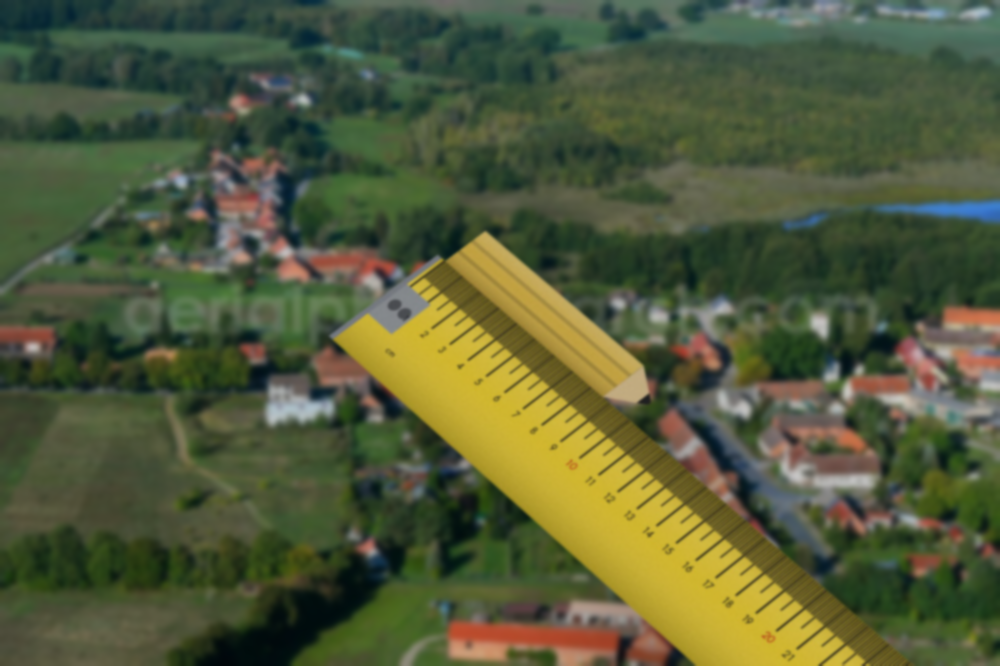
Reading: 10 (cm)
